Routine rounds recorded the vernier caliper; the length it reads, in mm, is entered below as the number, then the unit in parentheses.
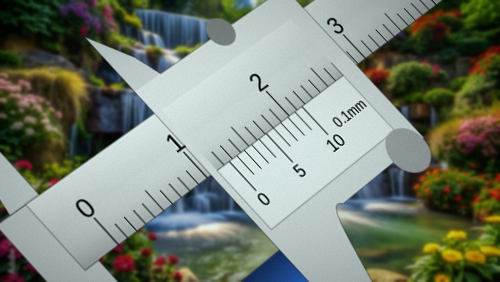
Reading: 12.6 (mm)
